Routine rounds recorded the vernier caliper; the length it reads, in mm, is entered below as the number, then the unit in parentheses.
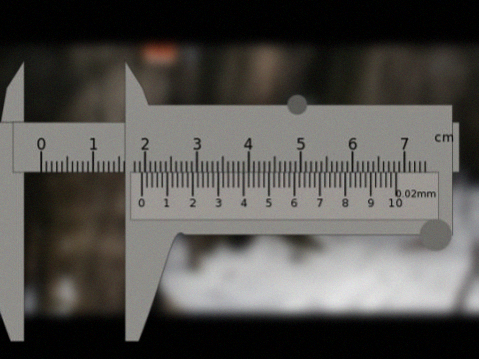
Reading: 19.4 (mm)
